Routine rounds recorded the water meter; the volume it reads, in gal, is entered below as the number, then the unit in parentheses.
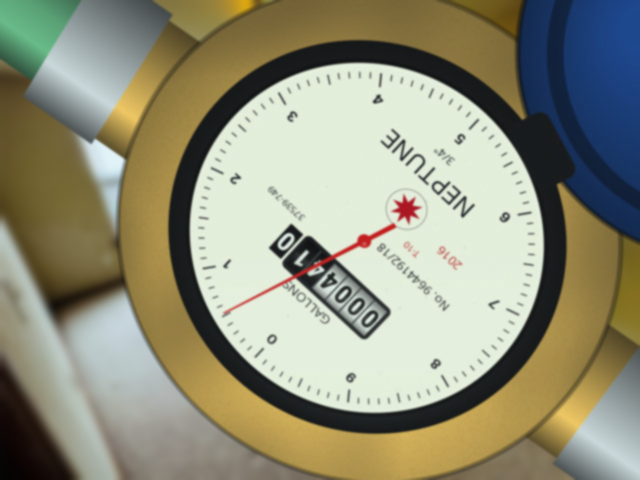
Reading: 4410.5 (gal)
